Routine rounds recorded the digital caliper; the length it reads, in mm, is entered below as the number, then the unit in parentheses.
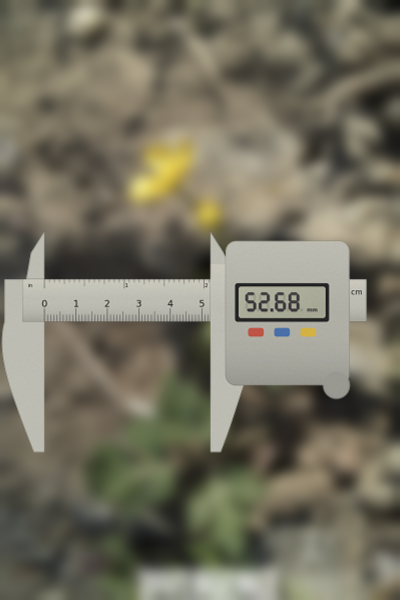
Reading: 52.68 (mm)
